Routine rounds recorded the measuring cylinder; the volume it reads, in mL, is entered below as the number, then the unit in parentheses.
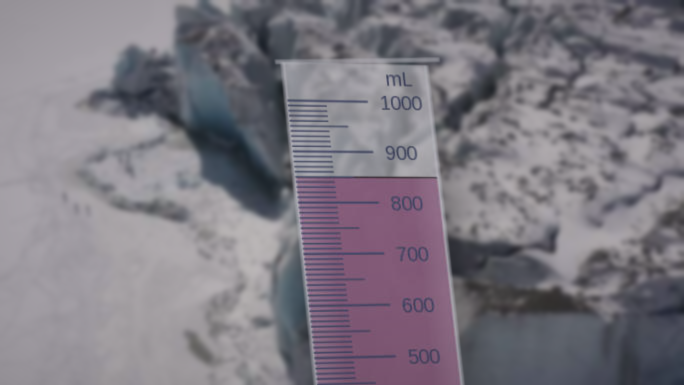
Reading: 850 (mL)
